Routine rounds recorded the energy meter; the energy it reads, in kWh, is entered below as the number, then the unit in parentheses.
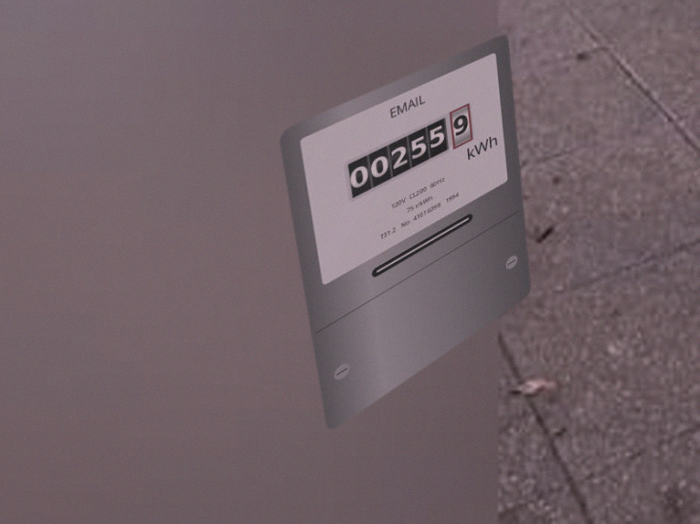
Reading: 255.9 (kWh)
